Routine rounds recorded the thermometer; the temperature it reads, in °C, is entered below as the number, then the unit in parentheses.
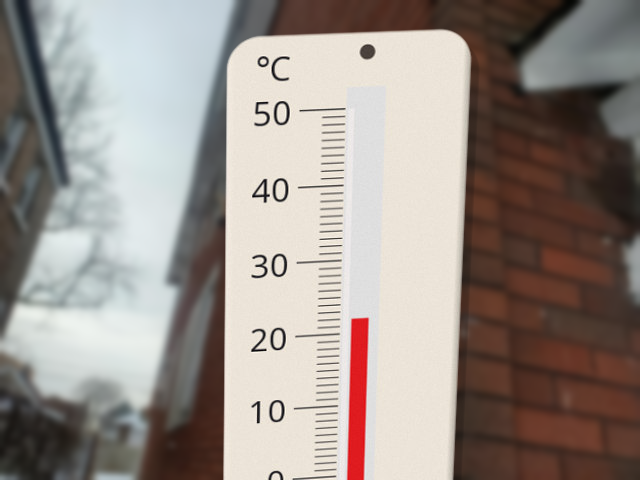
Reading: 22 (°C)
